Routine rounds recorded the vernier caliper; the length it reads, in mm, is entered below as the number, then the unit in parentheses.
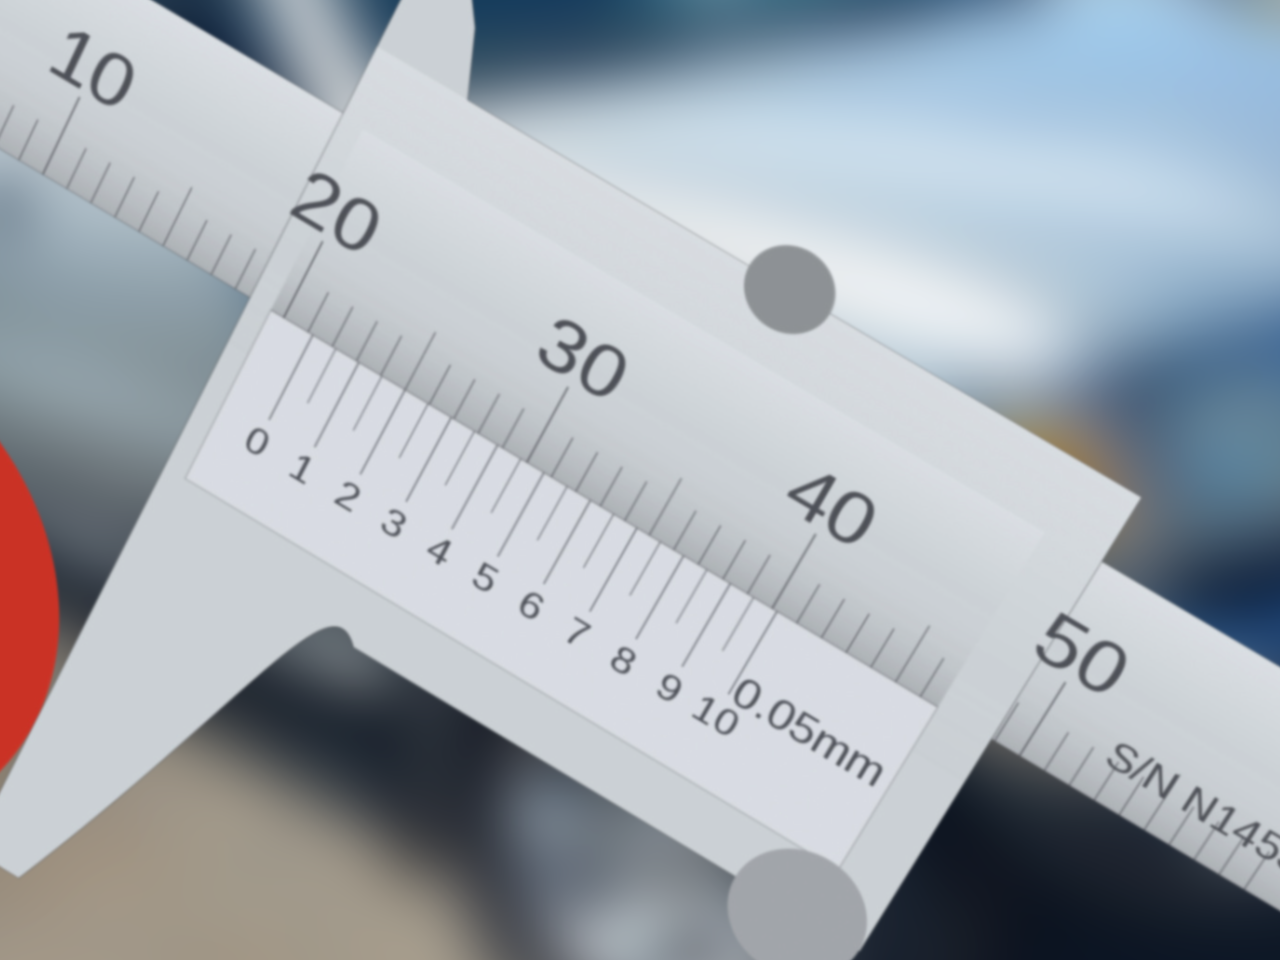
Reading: 21.2 (mm)
